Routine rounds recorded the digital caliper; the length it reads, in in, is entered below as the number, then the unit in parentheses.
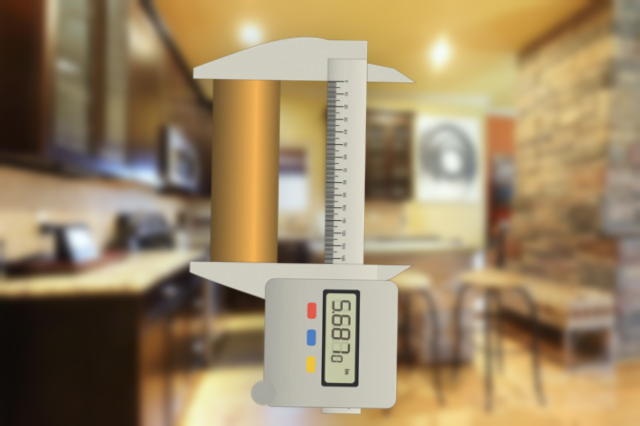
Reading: 5.6870 (in)
